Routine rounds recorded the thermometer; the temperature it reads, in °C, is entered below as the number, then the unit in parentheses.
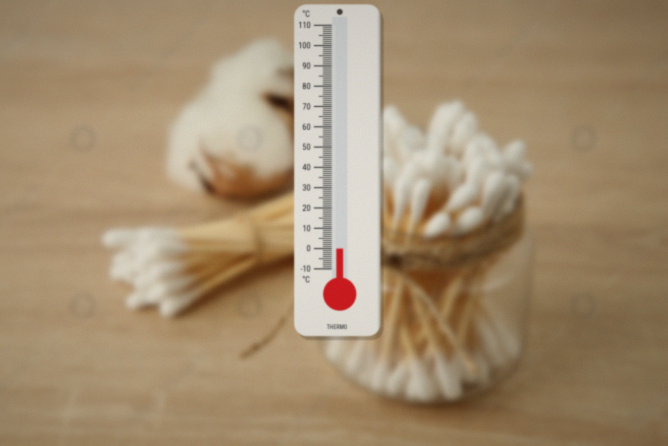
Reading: 0 (°C)
